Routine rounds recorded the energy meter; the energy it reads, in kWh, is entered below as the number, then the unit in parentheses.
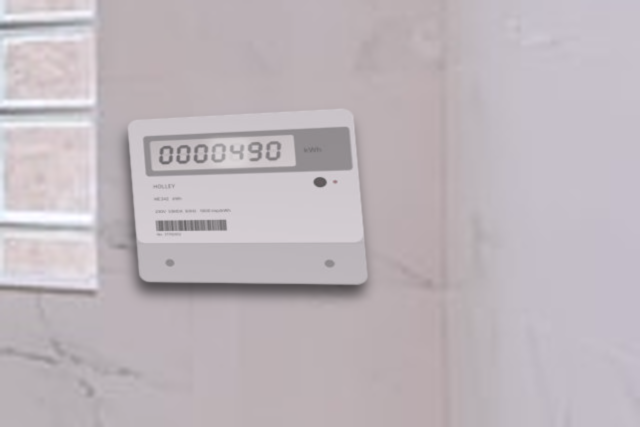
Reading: 490 (kWh)
